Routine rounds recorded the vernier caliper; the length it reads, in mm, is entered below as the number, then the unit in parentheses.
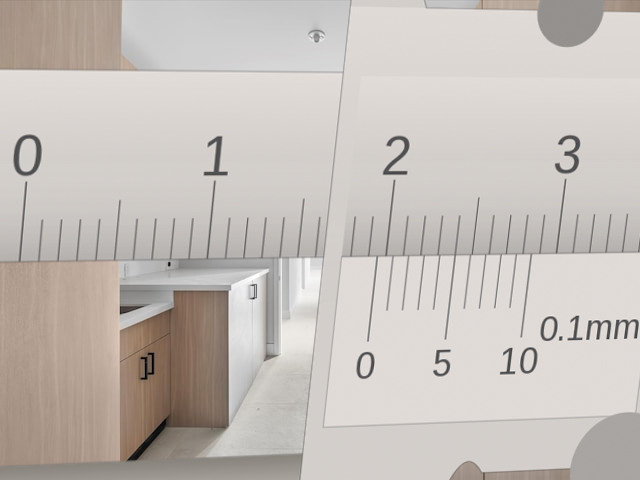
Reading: 19.5 (mm)
